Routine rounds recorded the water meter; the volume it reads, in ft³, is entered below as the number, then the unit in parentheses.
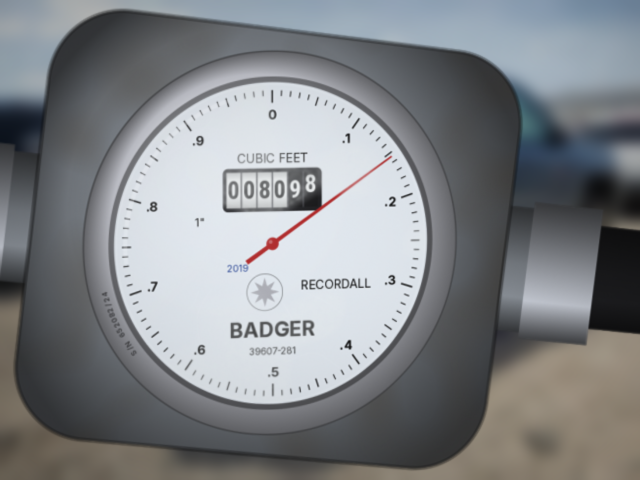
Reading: 8098.15 (ft³)
